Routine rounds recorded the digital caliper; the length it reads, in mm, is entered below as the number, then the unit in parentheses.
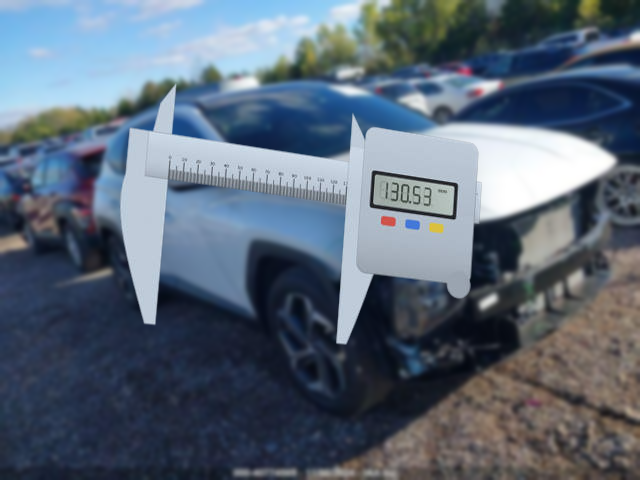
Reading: 130.53 (mm)
